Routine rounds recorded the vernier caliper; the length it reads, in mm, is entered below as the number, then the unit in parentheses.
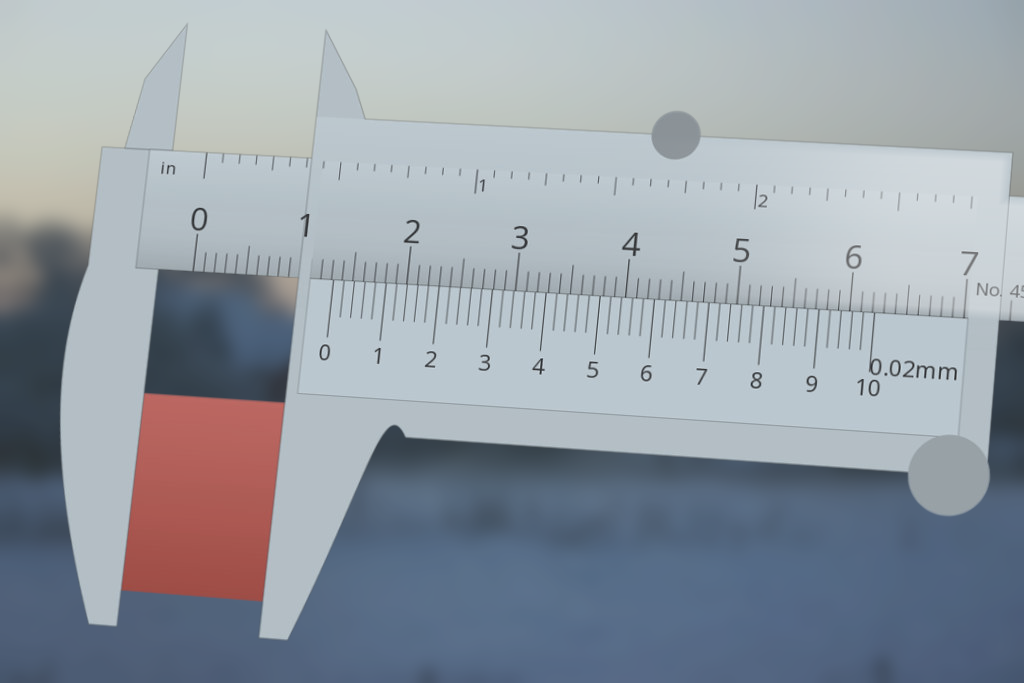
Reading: 13.2 (mm)
